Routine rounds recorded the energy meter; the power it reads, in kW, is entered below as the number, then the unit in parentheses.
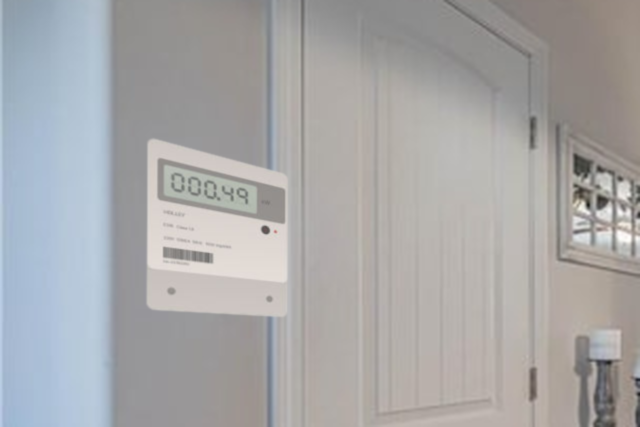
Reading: 0.49 (kW)
